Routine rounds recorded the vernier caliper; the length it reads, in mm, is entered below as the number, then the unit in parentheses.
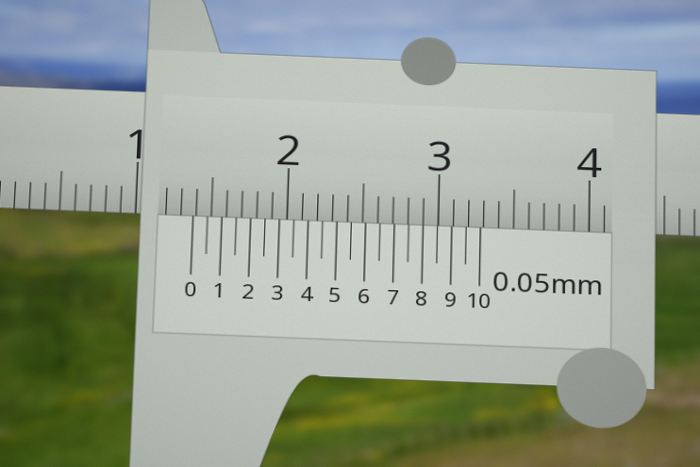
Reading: 13.8 (mm)
